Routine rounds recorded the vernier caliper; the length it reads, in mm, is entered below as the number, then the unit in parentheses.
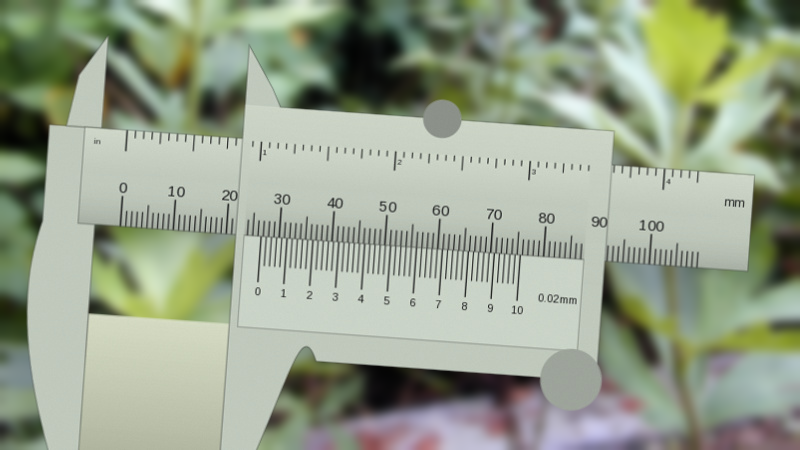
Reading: 26.6 (mm)
